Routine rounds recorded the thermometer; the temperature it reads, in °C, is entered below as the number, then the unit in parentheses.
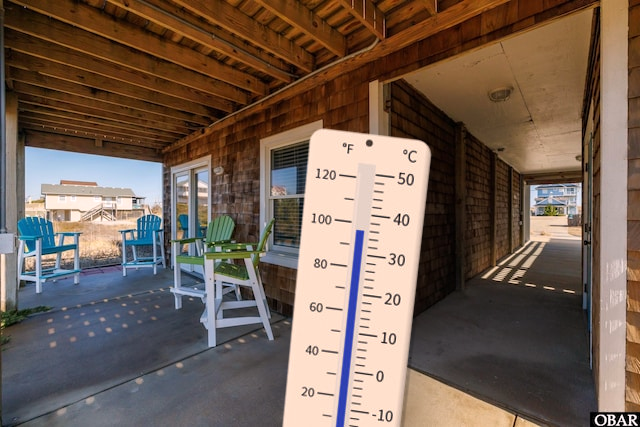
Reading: 36 (°C)
